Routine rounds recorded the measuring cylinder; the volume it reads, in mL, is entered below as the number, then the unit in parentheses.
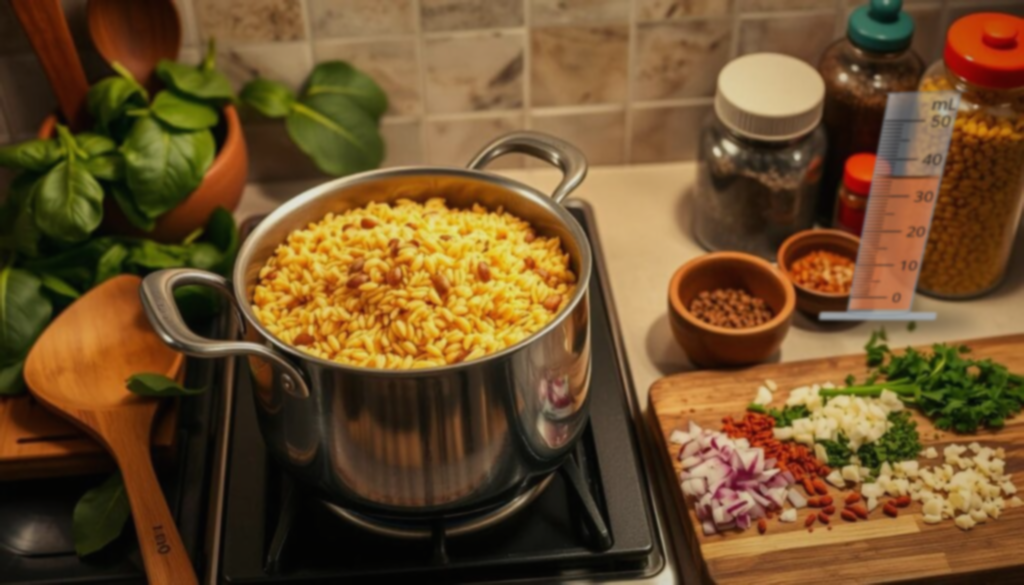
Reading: 35 (mL)
